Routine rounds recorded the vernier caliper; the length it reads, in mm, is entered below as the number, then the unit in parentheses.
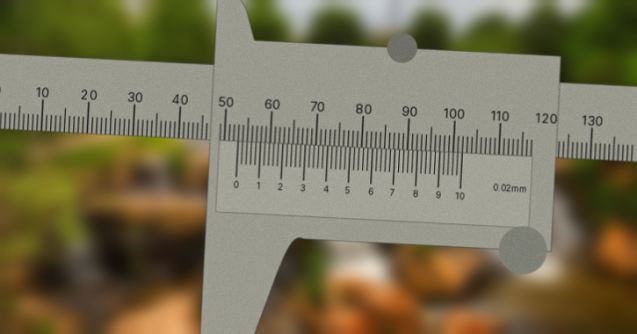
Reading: 53.0 (mm)
